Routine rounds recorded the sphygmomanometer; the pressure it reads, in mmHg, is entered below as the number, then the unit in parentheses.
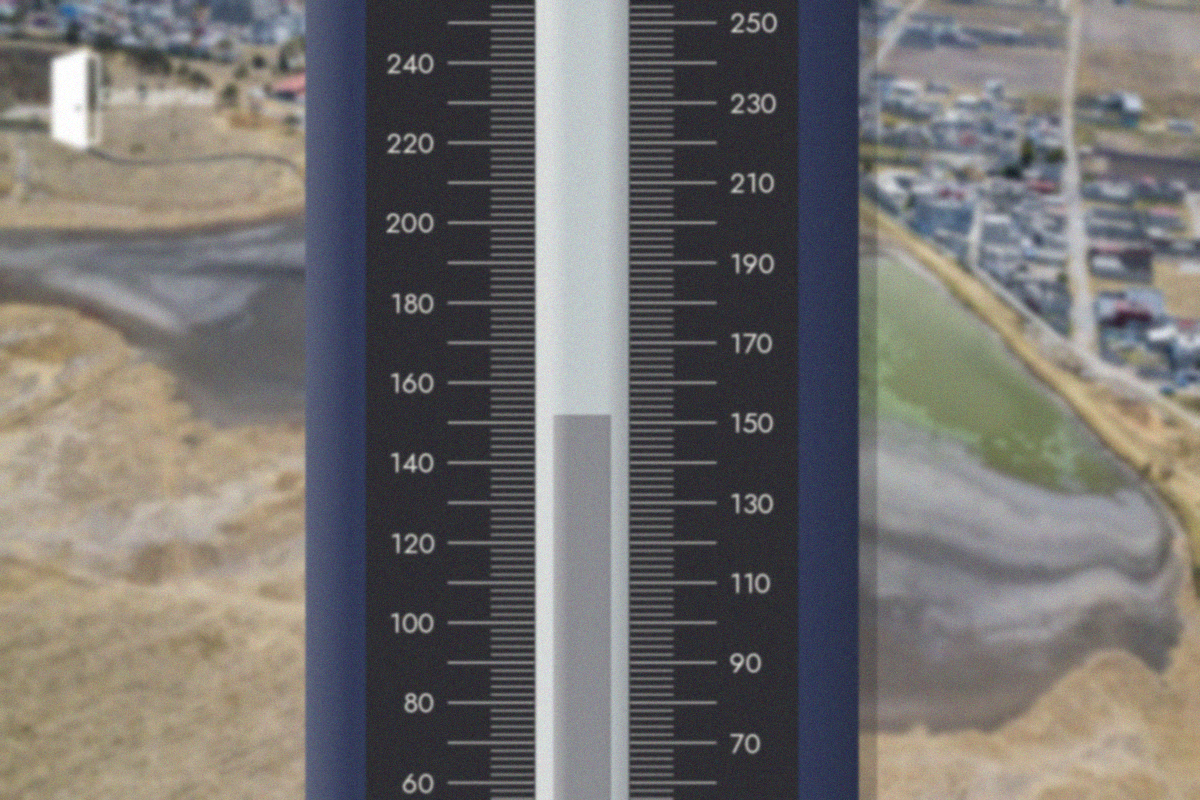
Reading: 152 (mmHg)
